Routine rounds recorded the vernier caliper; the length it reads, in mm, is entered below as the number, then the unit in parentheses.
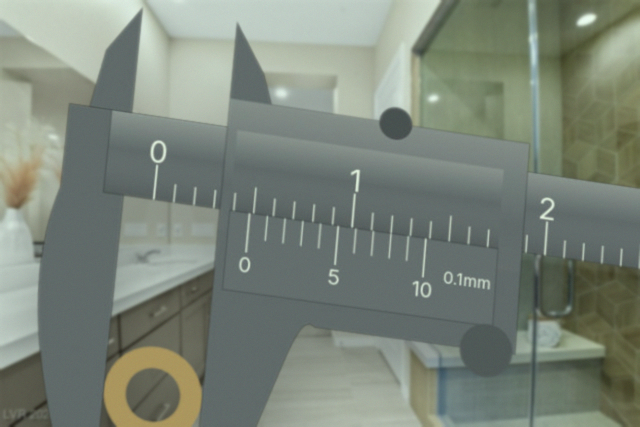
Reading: 4.8 (mm)
